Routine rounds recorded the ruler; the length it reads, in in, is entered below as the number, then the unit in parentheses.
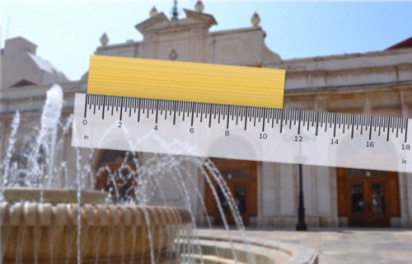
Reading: 11 (in)
